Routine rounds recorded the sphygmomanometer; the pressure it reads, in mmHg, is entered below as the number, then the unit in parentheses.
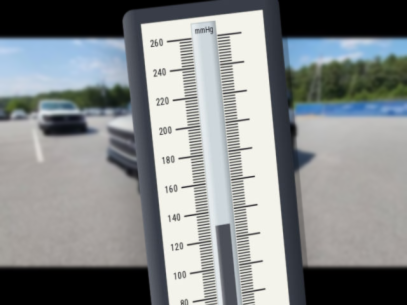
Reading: 130 (mmHg)
